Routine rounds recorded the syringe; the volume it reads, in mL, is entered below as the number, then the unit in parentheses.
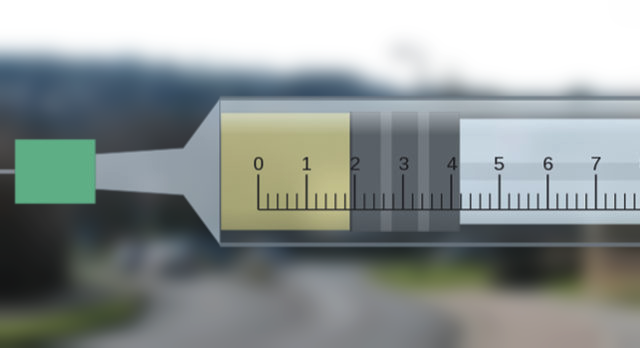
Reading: 1.9 (mL)
